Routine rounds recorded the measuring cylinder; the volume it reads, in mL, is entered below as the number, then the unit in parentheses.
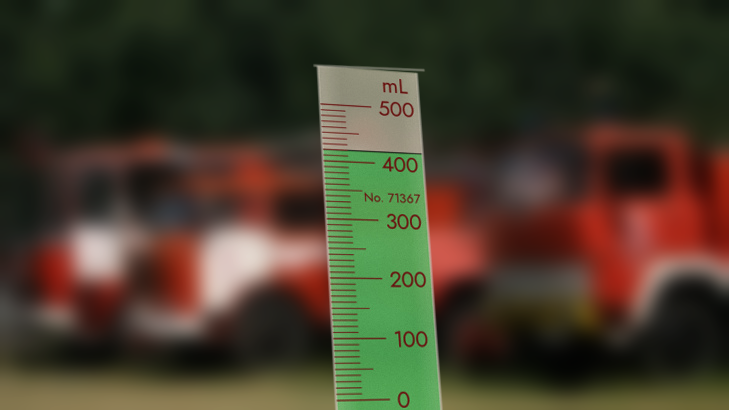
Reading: 420 (mL)
